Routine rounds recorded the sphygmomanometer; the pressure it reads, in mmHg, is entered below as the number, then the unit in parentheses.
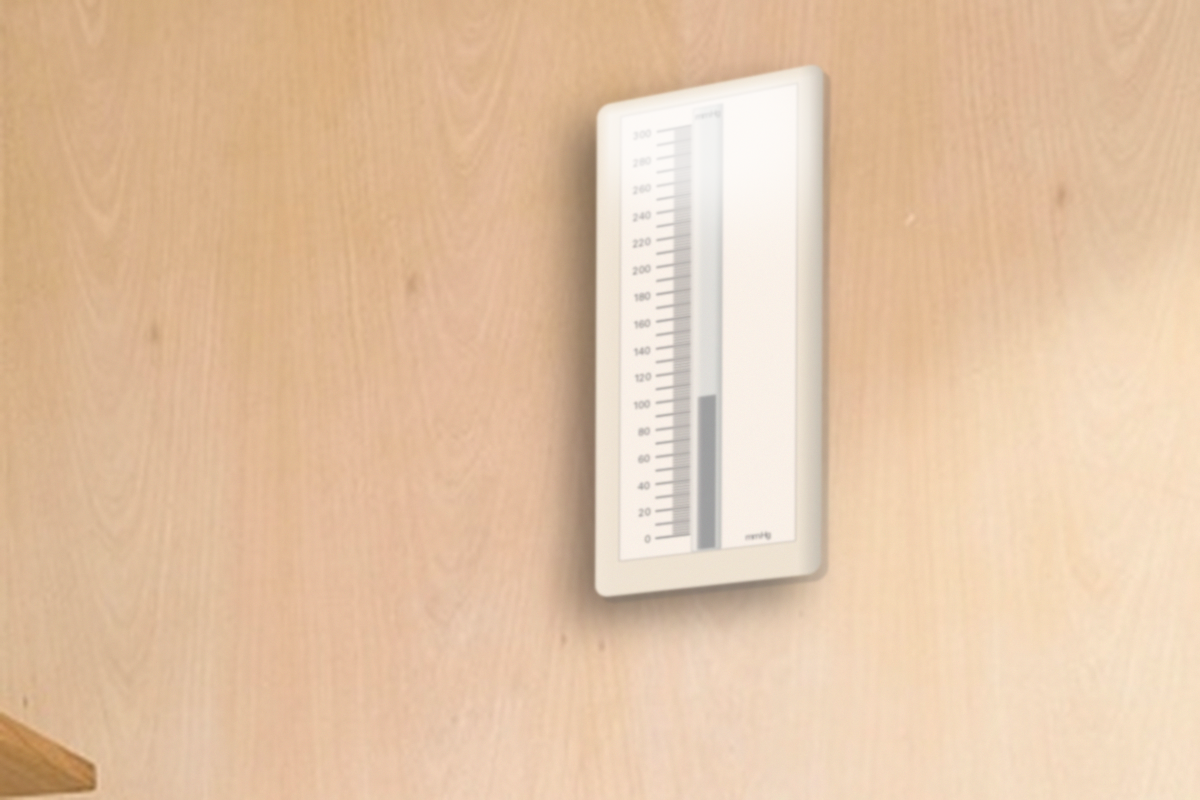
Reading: 100 (mmHg)
